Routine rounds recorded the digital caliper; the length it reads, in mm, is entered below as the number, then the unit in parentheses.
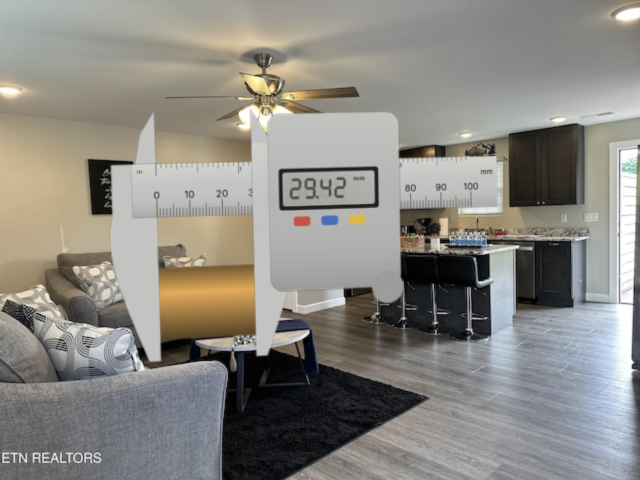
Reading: 29.42 (mm)
